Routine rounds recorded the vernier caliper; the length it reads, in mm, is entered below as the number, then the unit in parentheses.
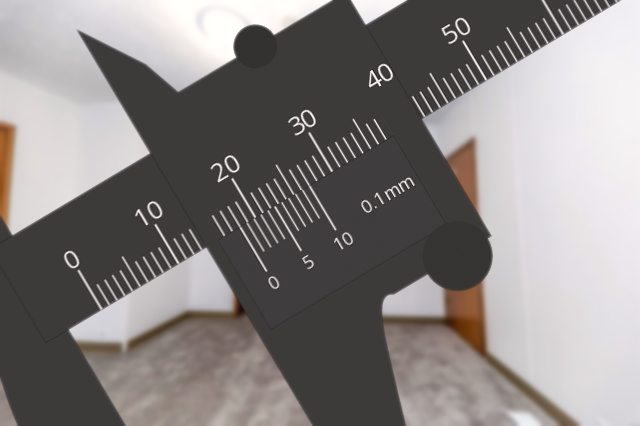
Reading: 18.0 (mm)
